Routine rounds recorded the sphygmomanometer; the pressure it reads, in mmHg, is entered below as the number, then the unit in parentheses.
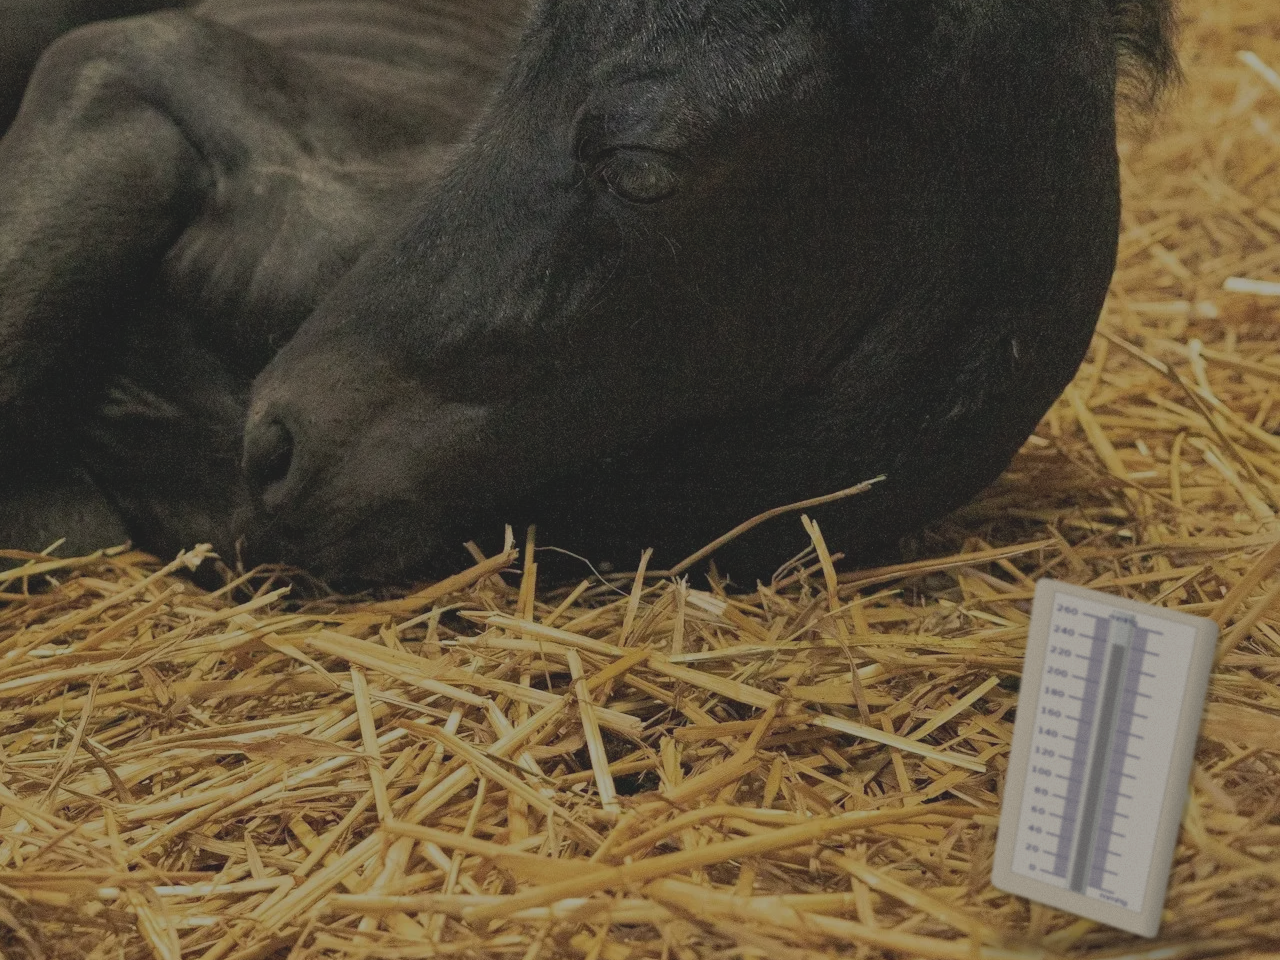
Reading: 240 (mmHg)
